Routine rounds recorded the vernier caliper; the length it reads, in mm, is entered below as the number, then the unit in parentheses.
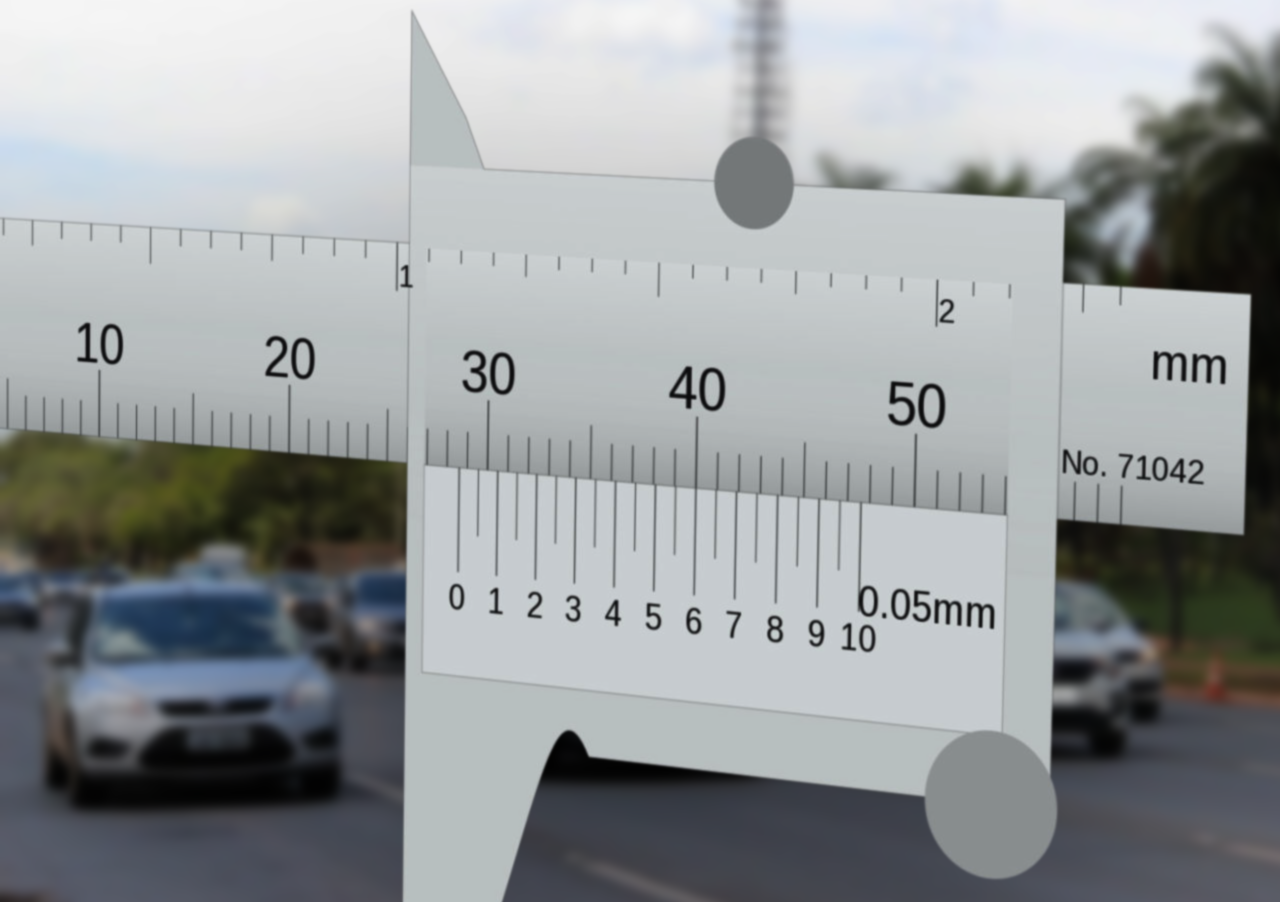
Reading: 28.6 (mm)
